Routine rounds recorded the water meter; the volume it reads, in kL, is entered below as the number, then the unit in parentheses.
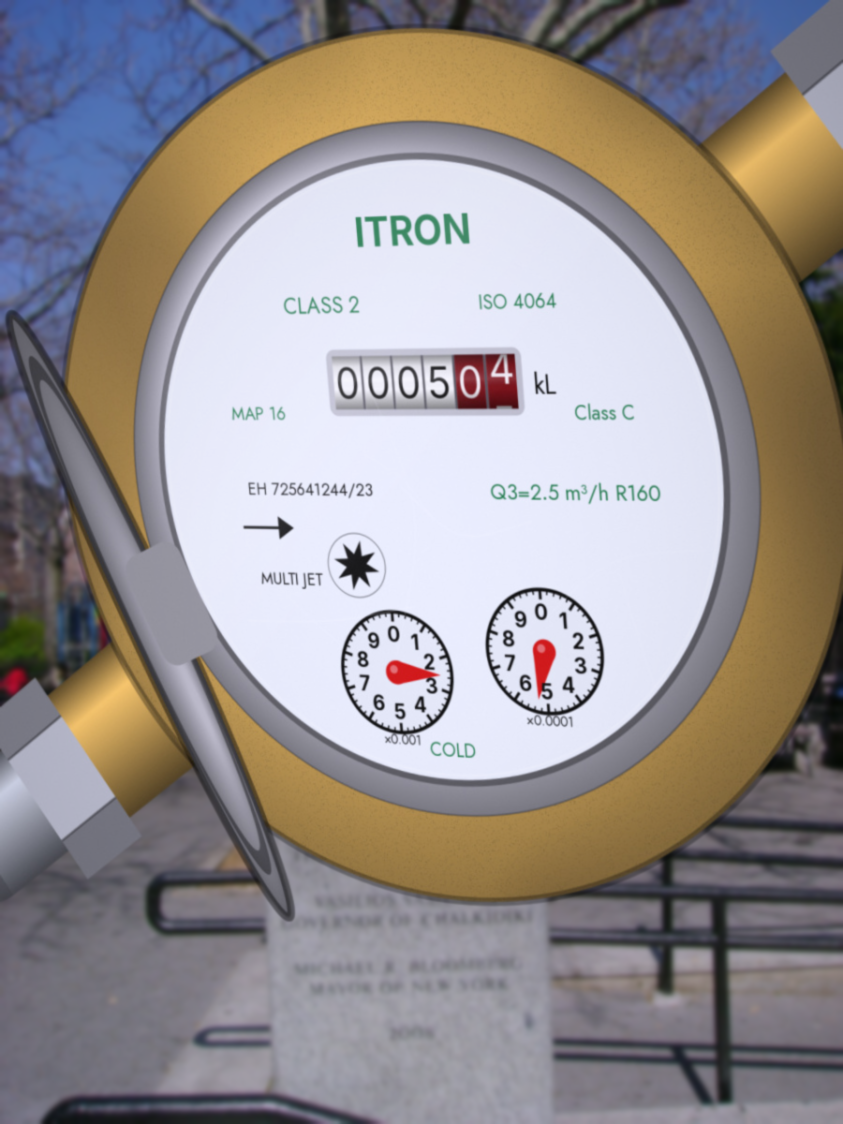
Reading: 5.0425 (kL)
